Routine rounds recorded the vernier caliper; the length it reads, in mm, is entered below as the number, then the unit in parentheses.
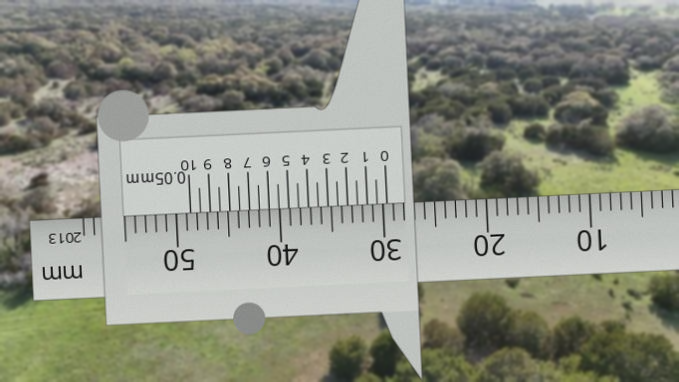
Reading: 29.6 (mm)
